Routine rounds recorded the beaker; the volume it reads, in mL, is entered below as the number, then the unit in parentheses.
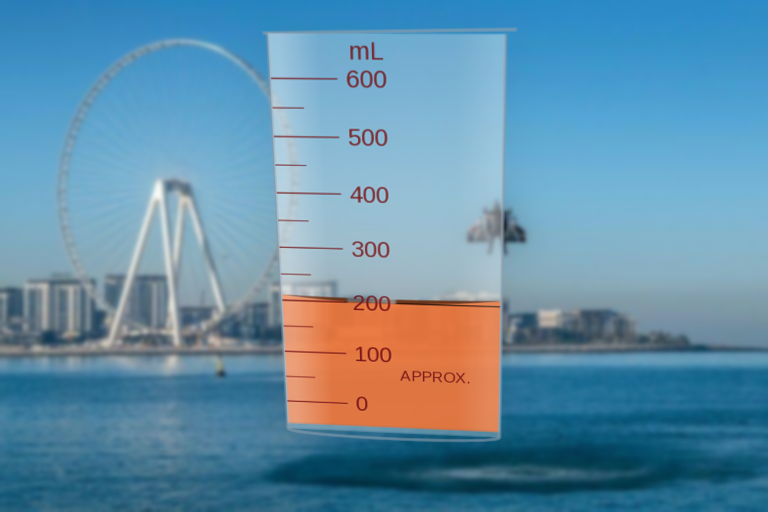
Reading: 200 (mL)
